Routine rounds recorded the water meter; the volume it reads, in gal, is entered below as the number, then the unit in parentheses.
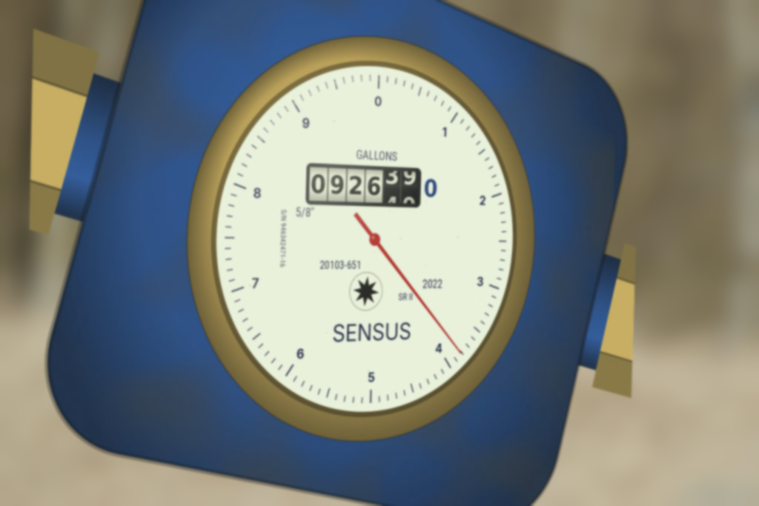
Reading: 926393.8 (gal)
